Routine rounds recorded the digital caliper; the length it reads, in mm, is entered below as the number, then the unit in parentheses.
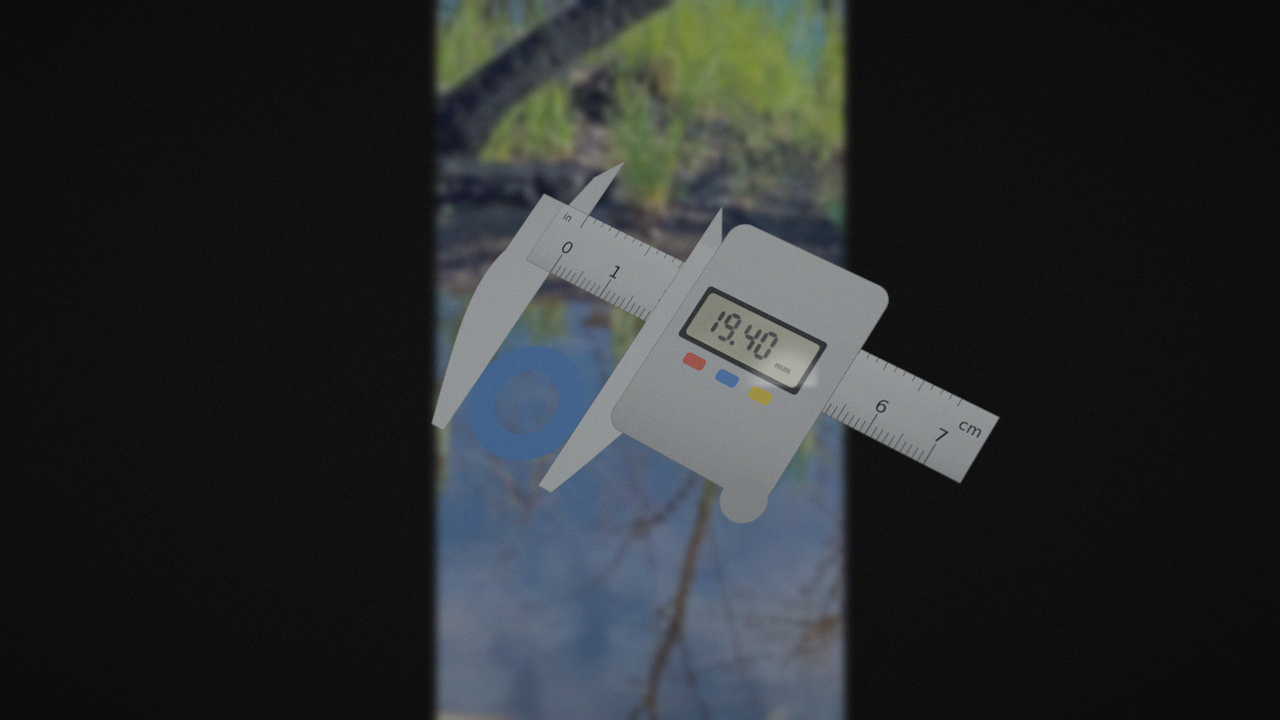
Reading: 19.40 (mm)
